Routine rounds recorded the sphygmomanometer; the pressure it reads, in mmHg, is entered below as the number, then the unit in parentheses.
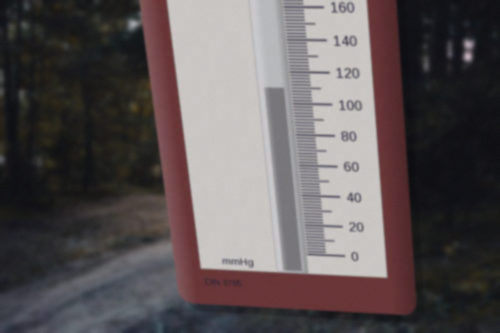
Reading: 110 (mmHg)
